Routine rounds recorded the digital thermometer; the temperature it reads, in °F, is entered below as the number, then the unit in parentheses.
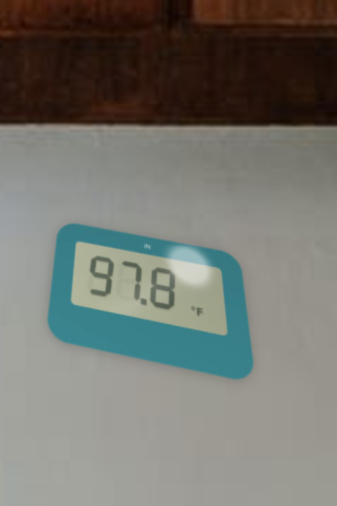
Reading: 97.8 (°F)
